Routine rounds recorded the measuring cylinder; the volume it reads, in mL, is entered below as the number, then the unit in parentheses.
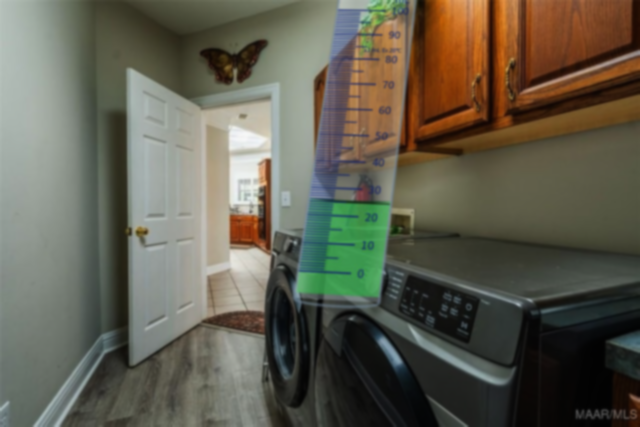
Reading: 25 (mL)
